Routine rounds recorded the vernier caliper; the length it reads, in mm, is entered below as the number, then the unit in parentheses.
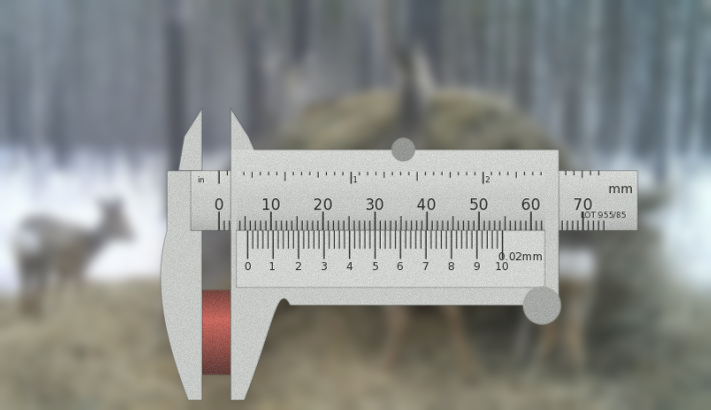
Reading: 5.5 (mm)
